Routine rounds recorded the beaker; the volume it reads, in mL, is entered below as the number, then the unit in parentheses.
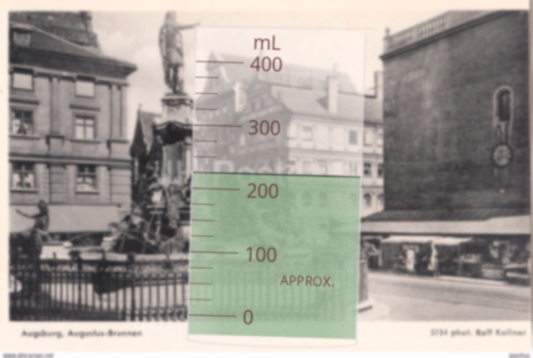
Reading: 225 (mL)
